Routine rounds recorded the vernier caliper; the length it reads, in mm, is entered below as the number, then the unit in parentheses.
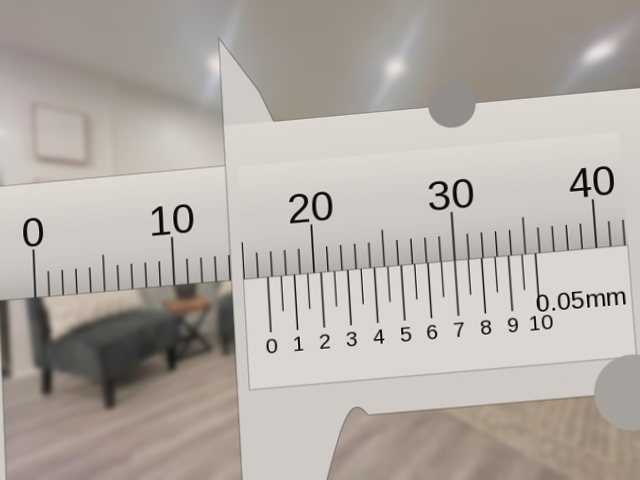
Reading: 16.7 (mm)
